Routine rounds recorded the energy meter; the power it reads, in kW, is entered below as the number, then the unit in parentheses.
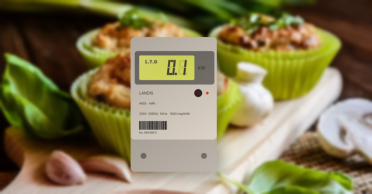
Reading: 0.1 (kW)
